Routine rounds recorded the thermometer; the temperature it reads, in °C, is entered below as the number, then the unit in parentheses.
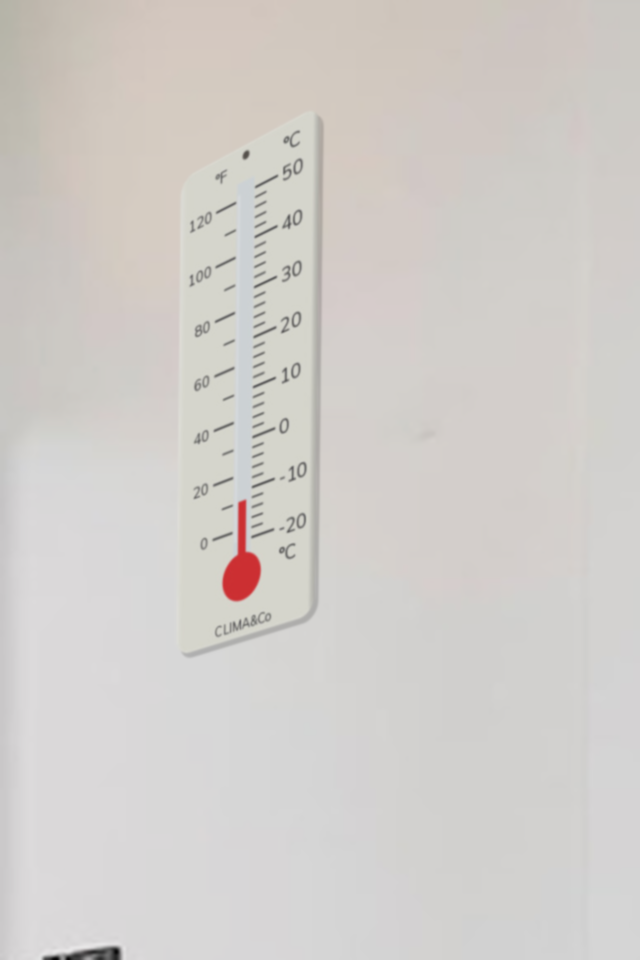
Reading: -12 (°C)
